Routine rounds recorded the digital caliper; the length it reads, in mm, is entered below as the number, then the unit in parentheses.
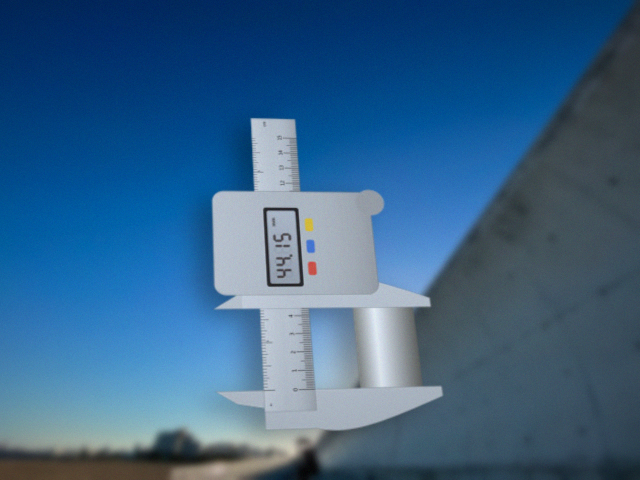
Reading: 44.15 (mm)
